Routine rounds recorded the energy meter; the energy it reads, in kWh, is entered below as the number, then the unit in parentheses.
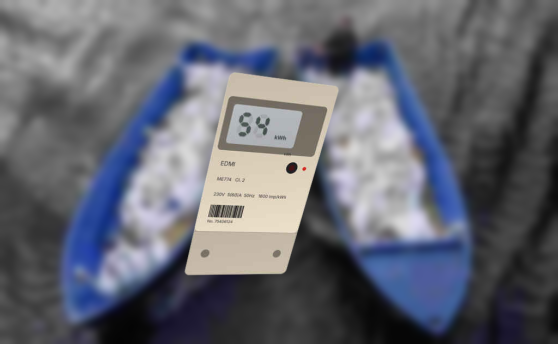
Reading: 54 (kWh)
